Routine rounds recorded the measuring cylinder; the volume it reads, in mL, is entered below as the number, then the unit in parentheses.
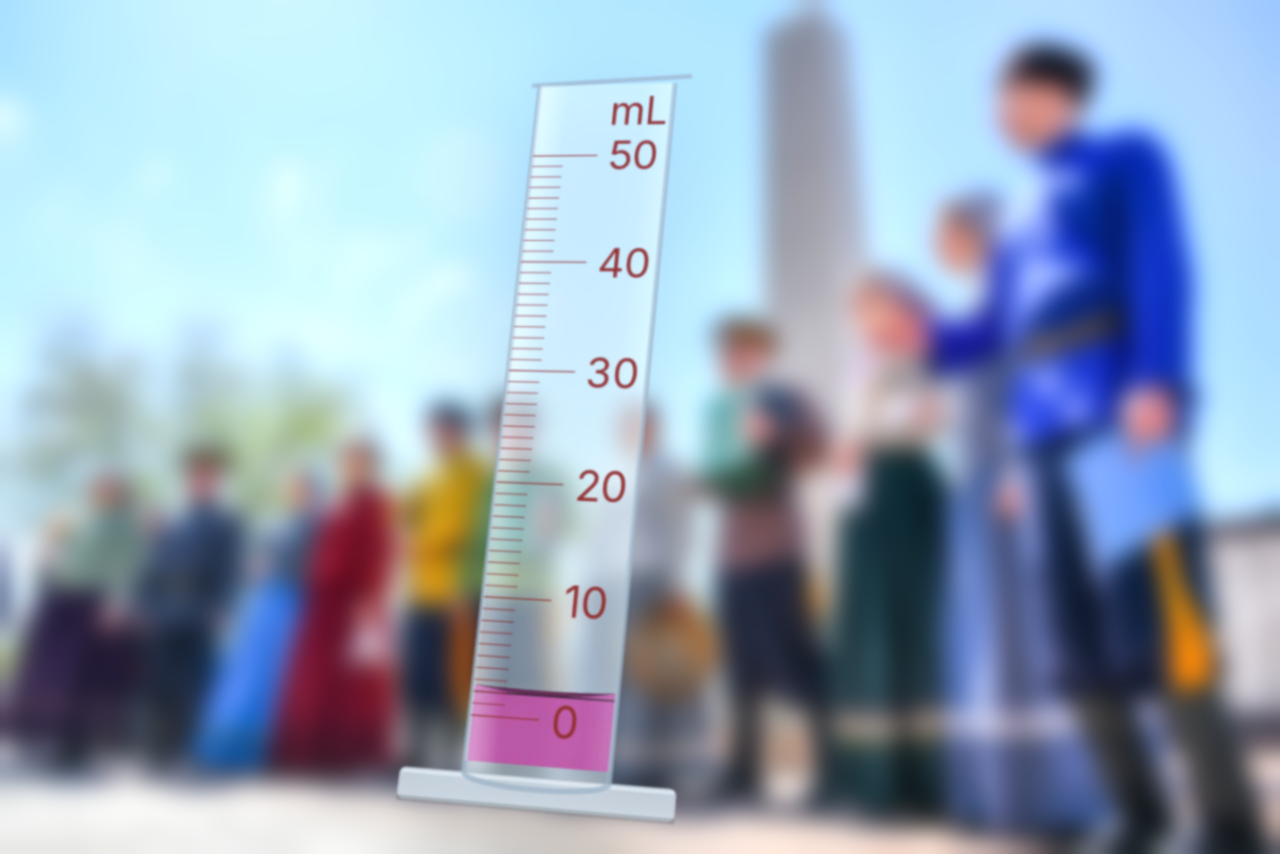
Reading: 2 (mL)
